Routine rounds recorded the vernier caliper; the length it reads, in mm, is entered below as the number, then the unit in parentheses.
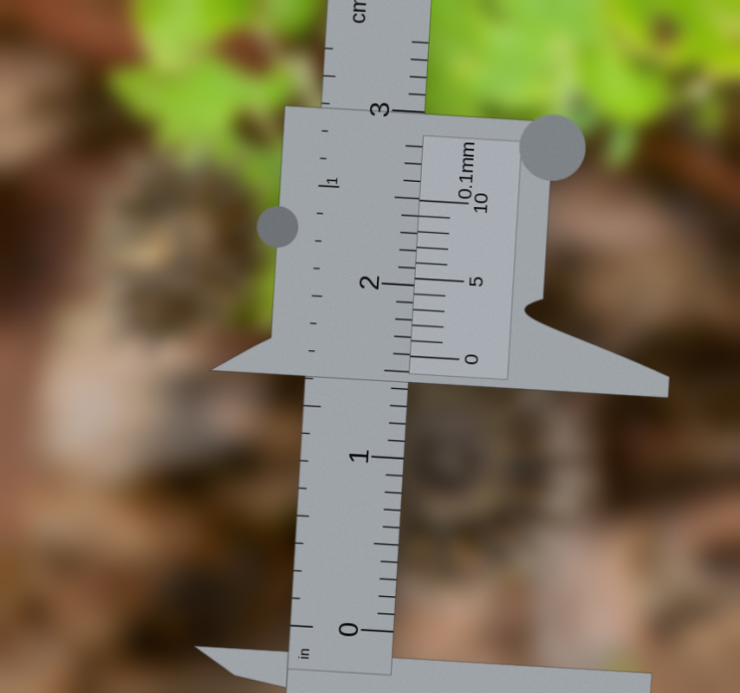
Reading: 15.9 (mm)
